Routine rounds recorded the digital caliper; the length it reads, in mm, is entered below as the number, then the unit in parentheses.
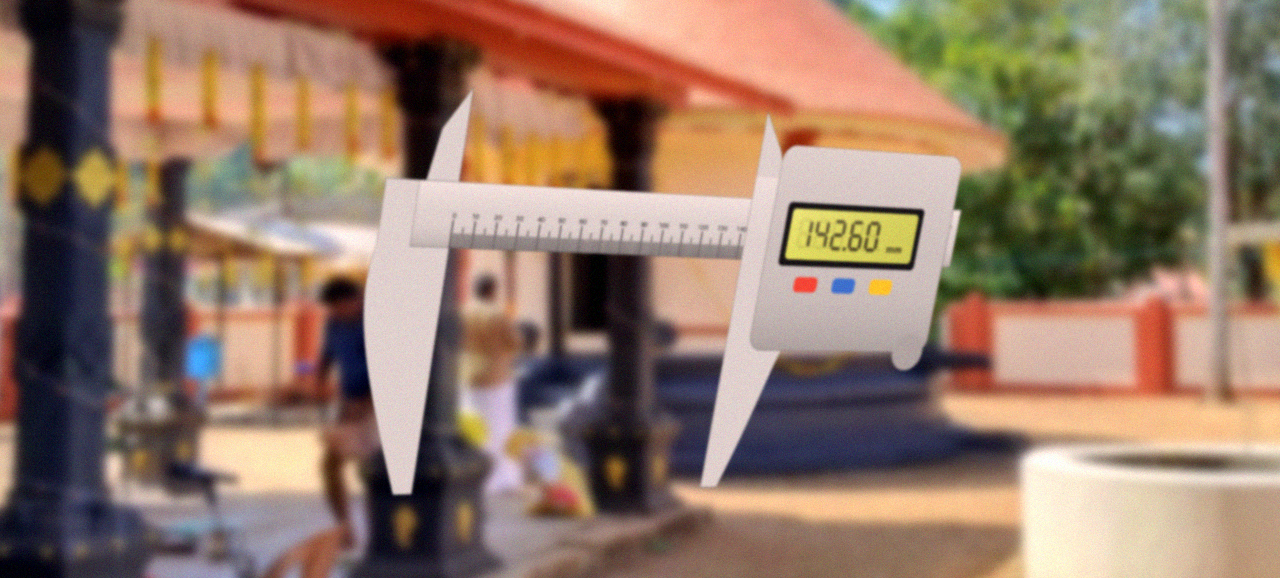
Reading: 142.60 (mm)
